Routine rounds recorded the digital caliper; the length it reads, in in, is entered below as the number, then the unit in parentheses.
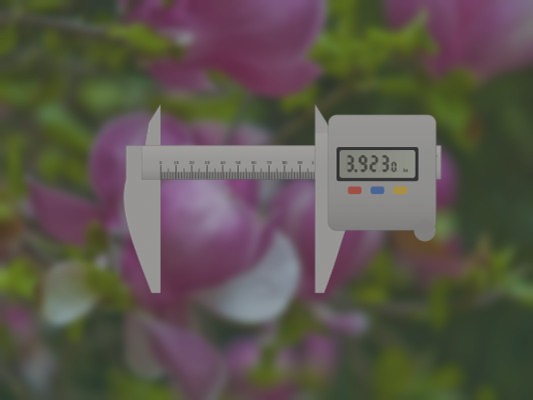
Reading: 3.9230 (in)
